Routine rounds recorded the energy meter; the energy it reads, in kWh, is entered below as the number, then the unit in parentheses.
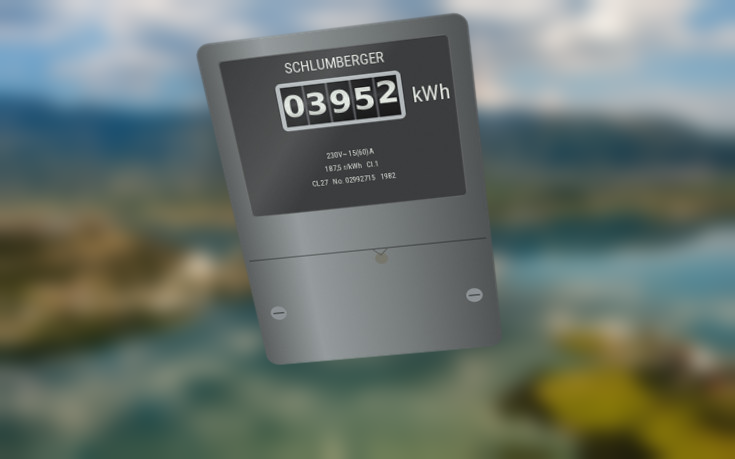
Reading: 3952 (kWh)
